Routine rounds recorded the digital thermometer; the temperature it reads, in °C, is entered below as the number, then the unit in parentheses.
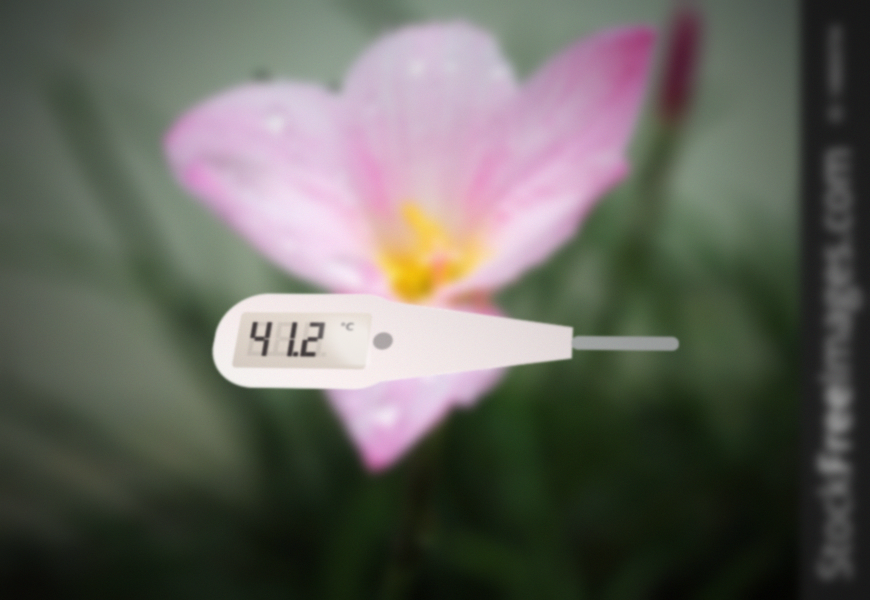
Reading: 41.2 (°C)
